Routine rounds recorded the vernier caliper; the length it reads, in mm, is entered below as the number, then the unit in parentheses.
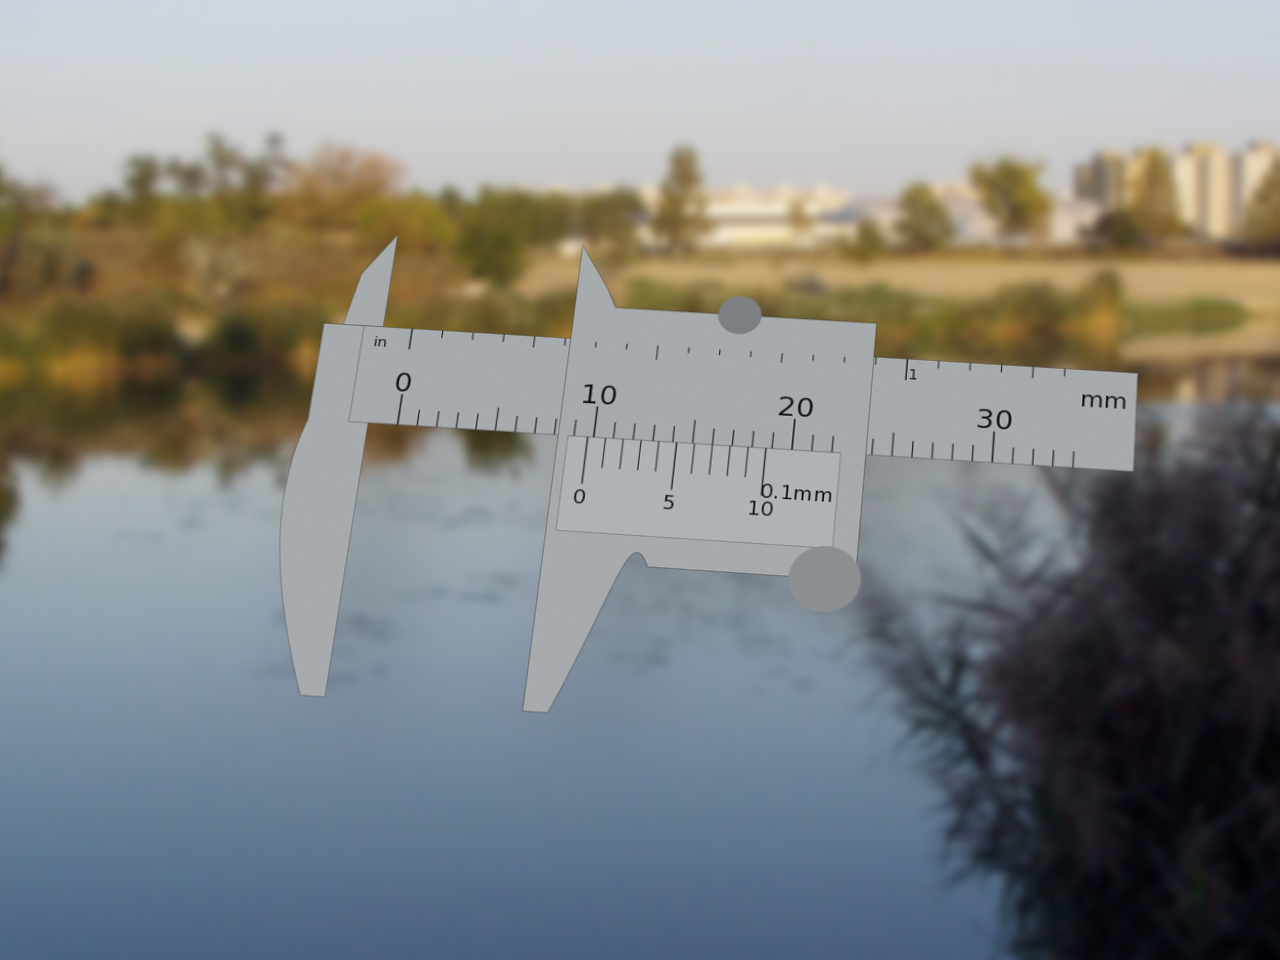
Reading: 9.7 (mm)
